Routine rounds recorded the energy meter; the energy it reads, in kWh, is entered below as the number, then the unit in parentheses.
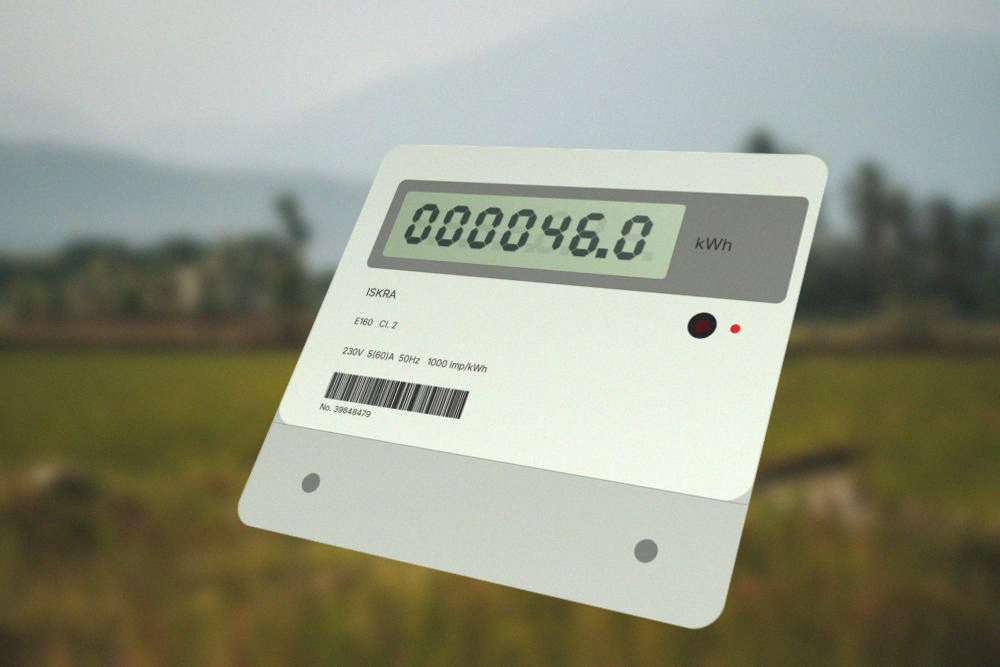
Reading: 46.0 (kWh)
